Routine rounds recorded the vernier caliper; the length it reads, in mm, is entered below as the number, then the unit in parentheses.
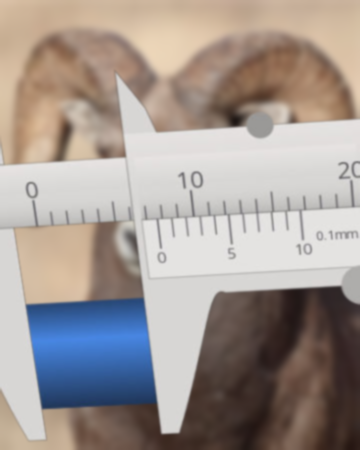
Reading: 7.7 (mm)
